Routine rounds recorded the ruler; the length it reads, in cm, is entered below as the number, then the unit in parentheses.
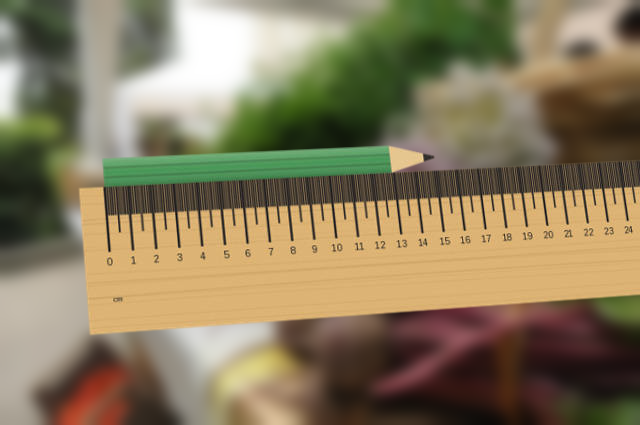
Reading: 15 (cm)
